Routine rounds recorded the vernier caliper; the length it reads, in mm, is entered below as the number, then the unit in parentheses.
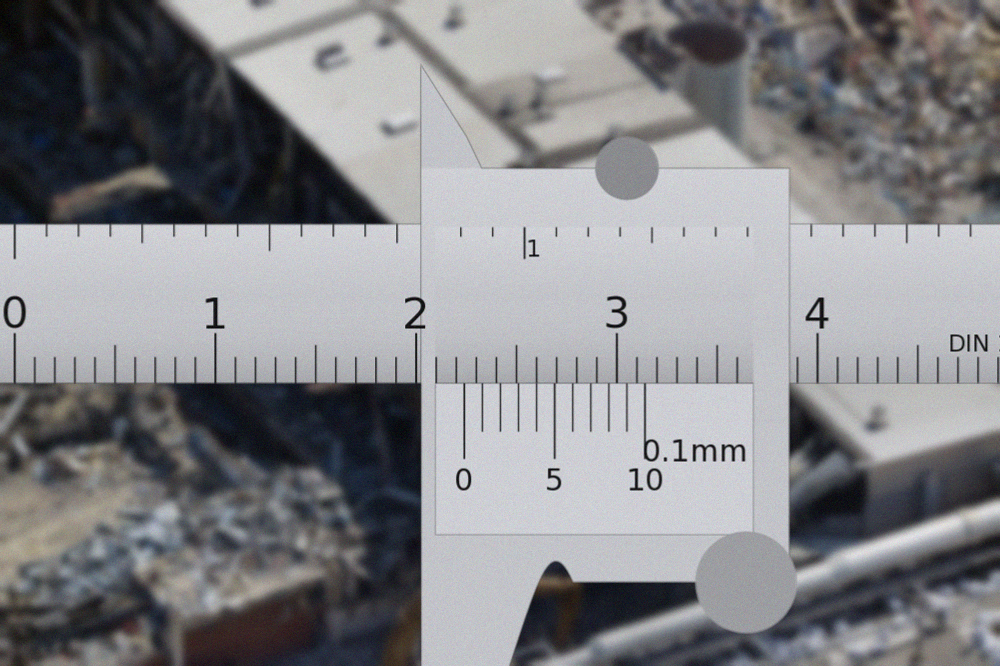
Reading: 22.4 (mm)
